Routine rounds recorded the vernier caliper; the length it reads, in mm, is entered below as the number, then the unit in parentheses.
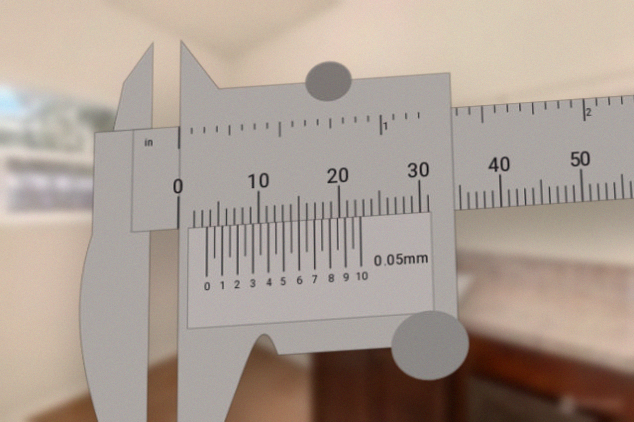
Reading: 3.6 (mm)
